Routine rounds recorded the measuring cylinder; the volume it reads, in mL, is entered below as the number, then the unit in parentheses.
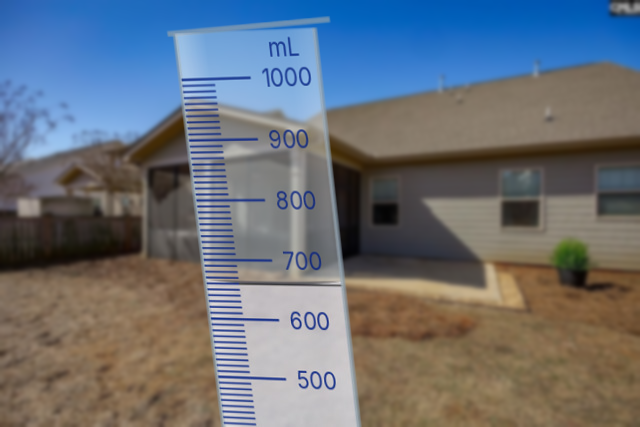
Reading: 660 (mL)
